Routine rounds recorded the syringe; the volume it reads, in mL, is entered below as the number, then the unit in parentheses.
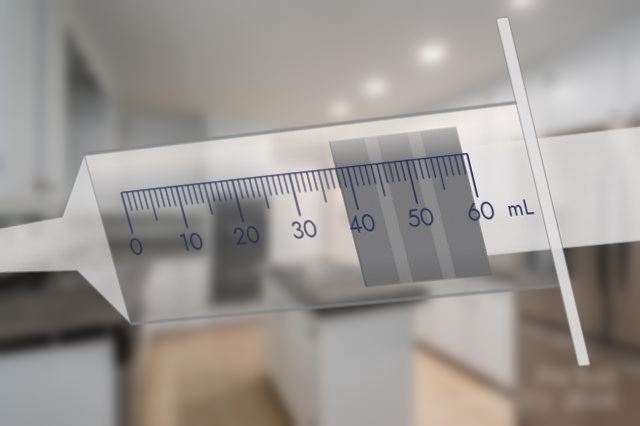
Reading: 38 (mL)
